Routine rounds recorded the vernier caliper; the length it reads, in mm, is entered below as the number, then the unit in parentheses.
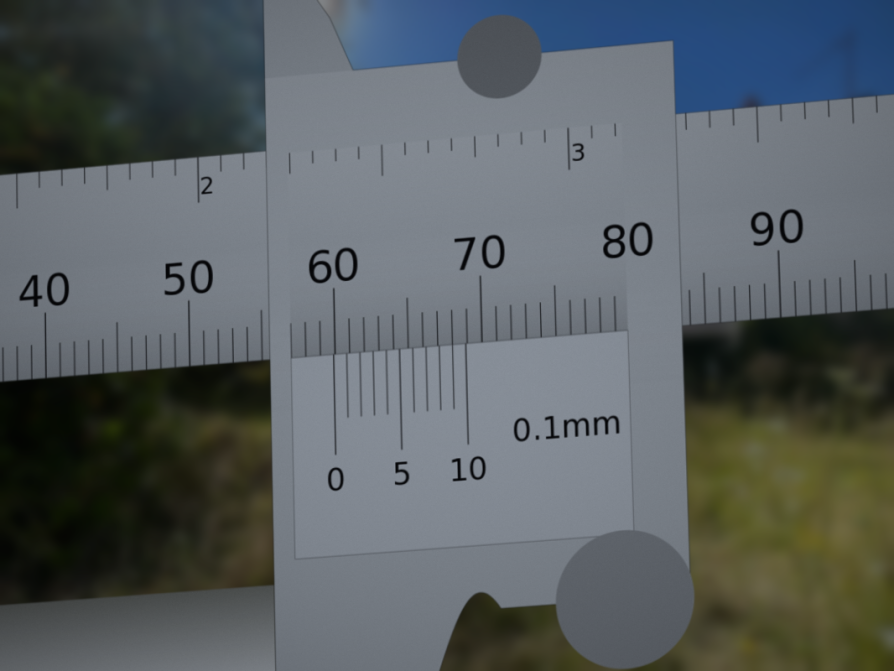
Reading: 59.9 (mm)
